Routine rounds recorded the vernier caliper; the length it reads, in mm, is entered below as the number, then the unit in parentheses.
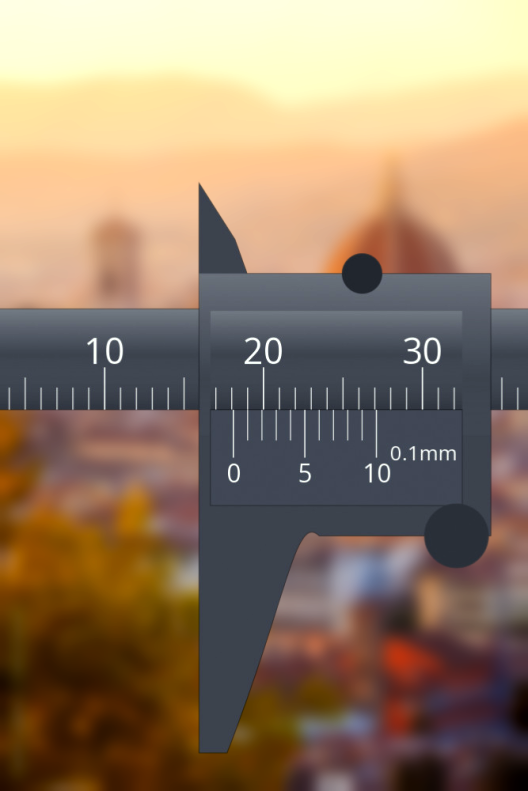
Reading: 18.1 (mm)
